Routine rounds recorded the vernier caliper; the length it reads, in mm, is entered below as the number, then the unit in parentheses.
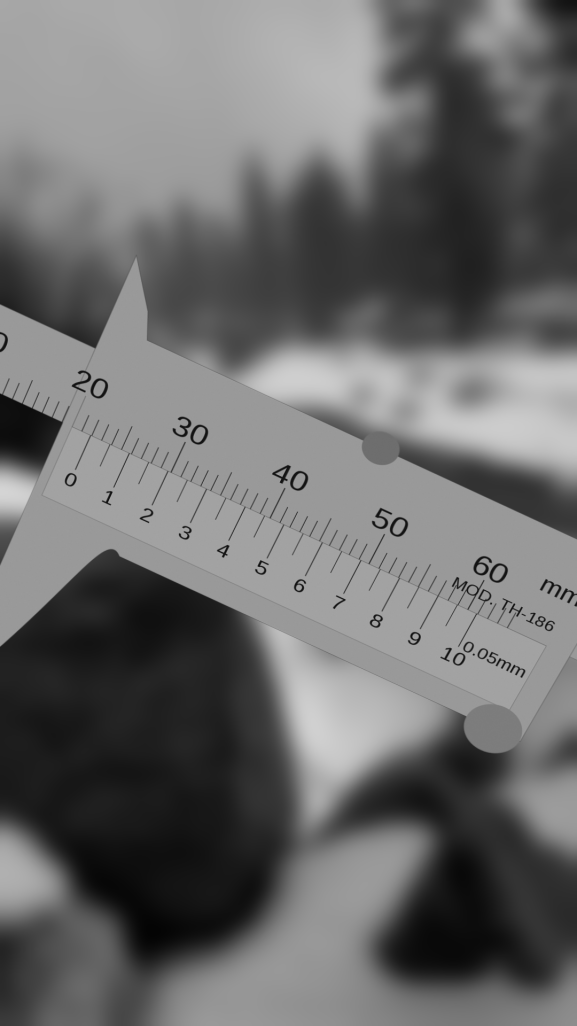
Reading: 21.9 (mm)
